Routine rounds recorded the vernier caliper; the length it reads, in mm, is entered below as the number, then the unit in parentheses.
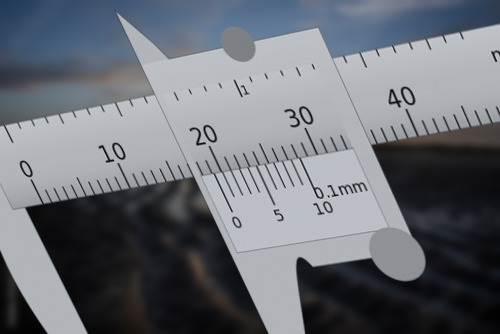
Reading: 19.2 (mm)
